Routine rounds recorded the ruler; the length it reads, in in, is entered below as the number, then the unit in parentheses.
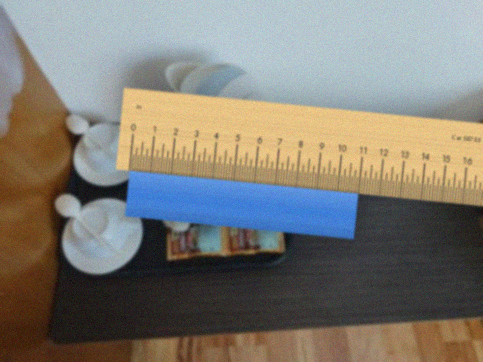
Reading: 11 (in)
